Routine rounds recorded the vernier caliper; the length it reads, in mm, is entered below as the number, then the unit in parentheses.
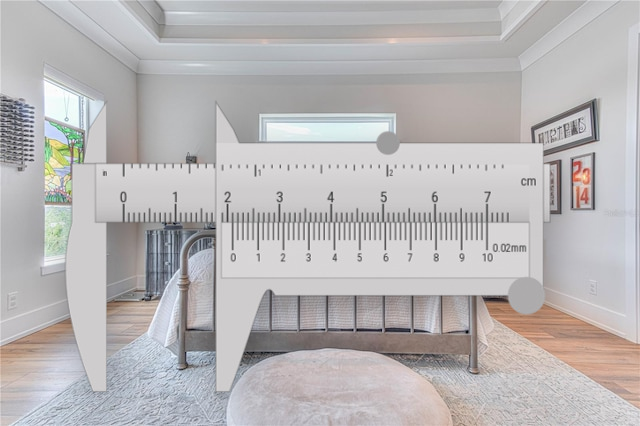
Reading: 21.0 (mm)
